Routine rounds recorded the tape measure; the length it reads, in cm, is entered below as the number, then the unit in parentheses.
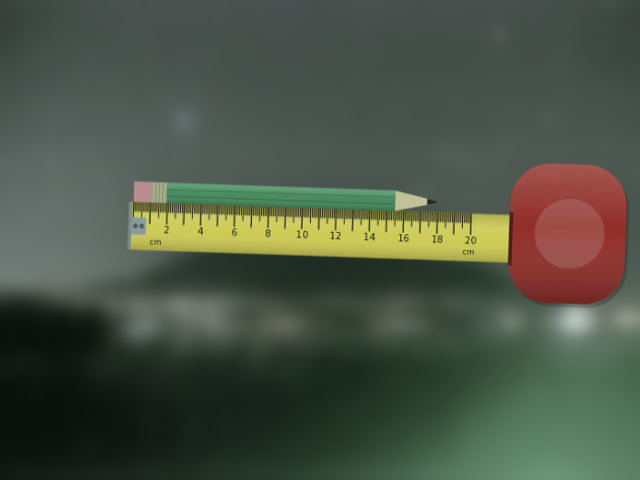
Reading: 18 (cm)
